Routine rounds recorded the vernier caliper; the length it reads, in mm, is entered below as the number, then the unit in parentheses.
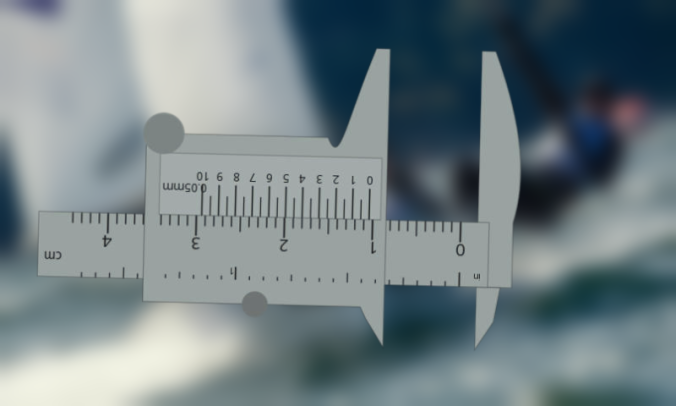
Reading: 10.4 (mm)
